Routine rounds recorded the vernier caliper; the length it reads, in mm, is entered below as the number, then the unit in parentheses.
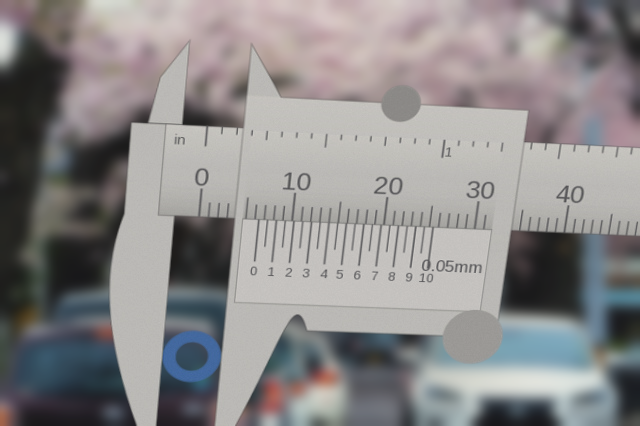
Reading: 6.4 (mm)
